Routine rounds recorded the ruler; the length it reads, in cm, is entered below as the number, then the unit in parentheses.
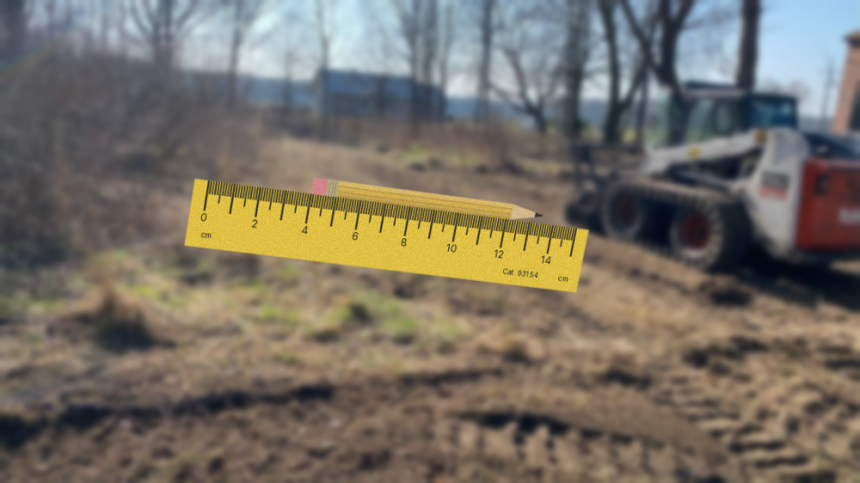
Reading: 9.5 (cm)
